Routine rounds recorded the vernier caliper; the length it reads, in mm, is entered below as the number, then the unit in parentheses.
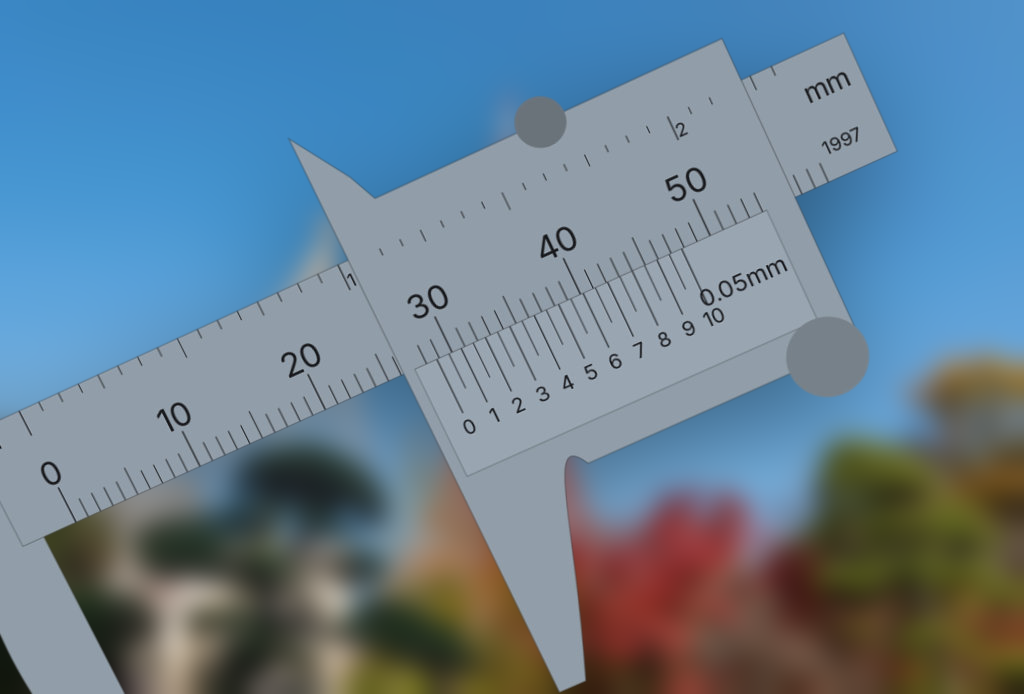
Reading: 28.8 (mm)
